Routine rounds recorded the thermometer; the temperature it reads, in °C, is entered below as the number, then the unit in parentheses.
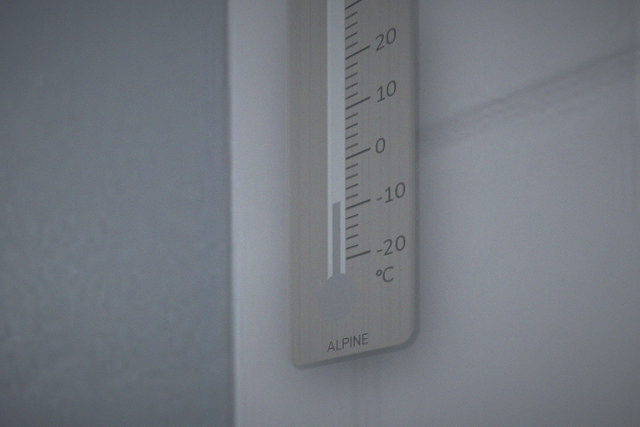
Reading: -8 (°C)
